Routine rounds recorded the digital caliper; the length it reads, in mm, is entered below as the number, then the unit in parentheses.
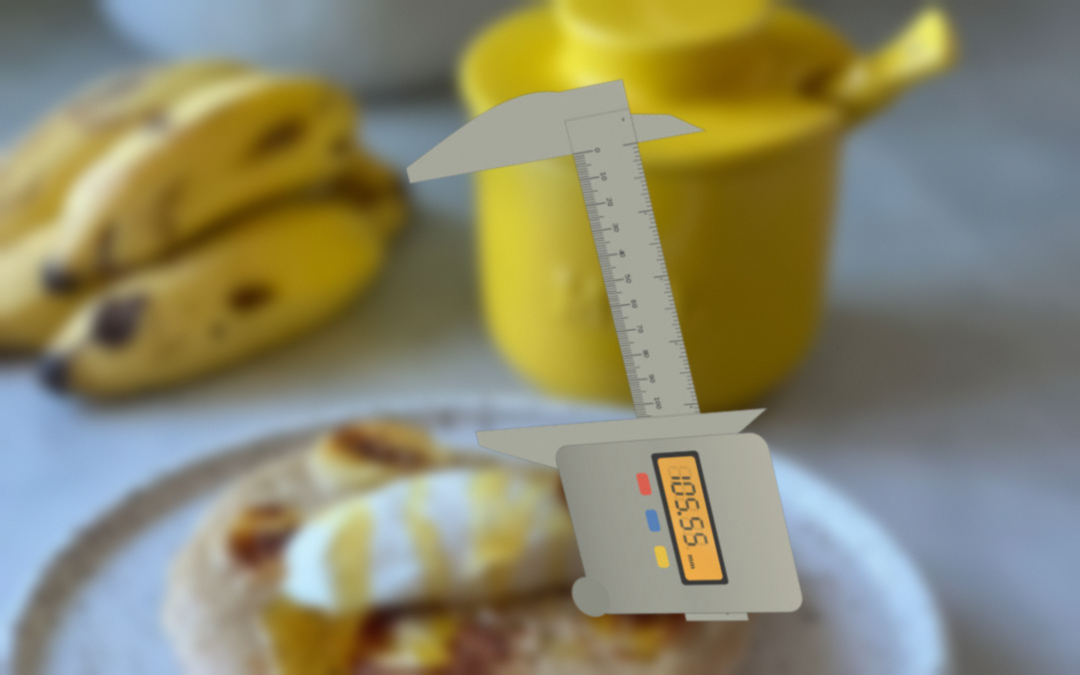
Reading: 105.55 (mm)
